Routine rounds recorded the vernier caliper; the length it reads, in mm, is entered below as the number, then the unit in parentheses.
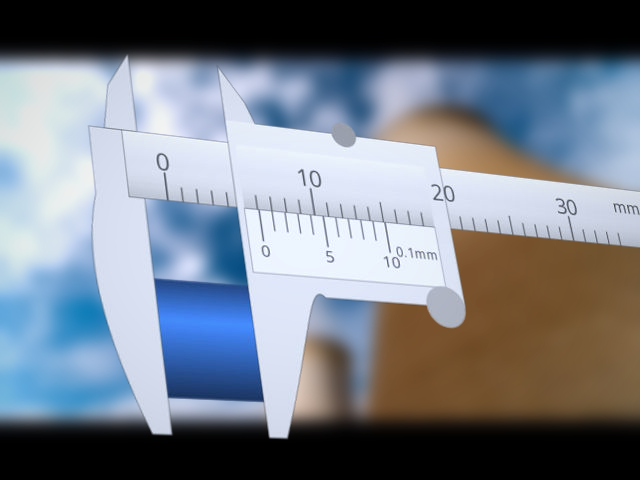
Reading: 6.1 (mm)
